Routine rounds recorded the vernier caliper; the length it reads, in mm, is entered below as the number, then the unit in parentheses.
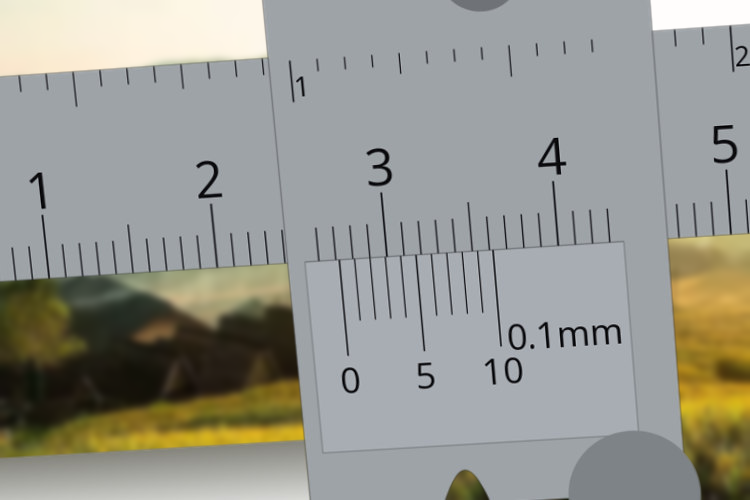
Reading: 27.2 (mm)
